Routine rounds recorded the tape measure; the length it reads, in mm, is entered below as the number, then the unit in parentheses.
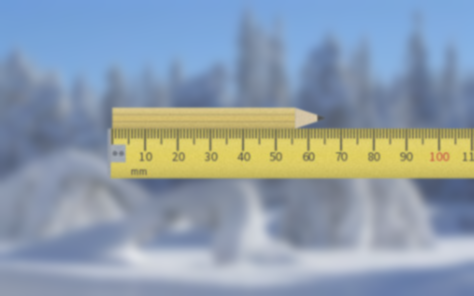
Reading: 65 (mm)
